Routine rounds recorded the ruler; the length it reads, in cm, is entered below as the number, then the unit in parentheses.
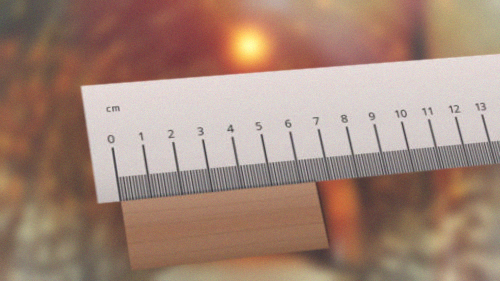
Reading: 6.5 (cm)
